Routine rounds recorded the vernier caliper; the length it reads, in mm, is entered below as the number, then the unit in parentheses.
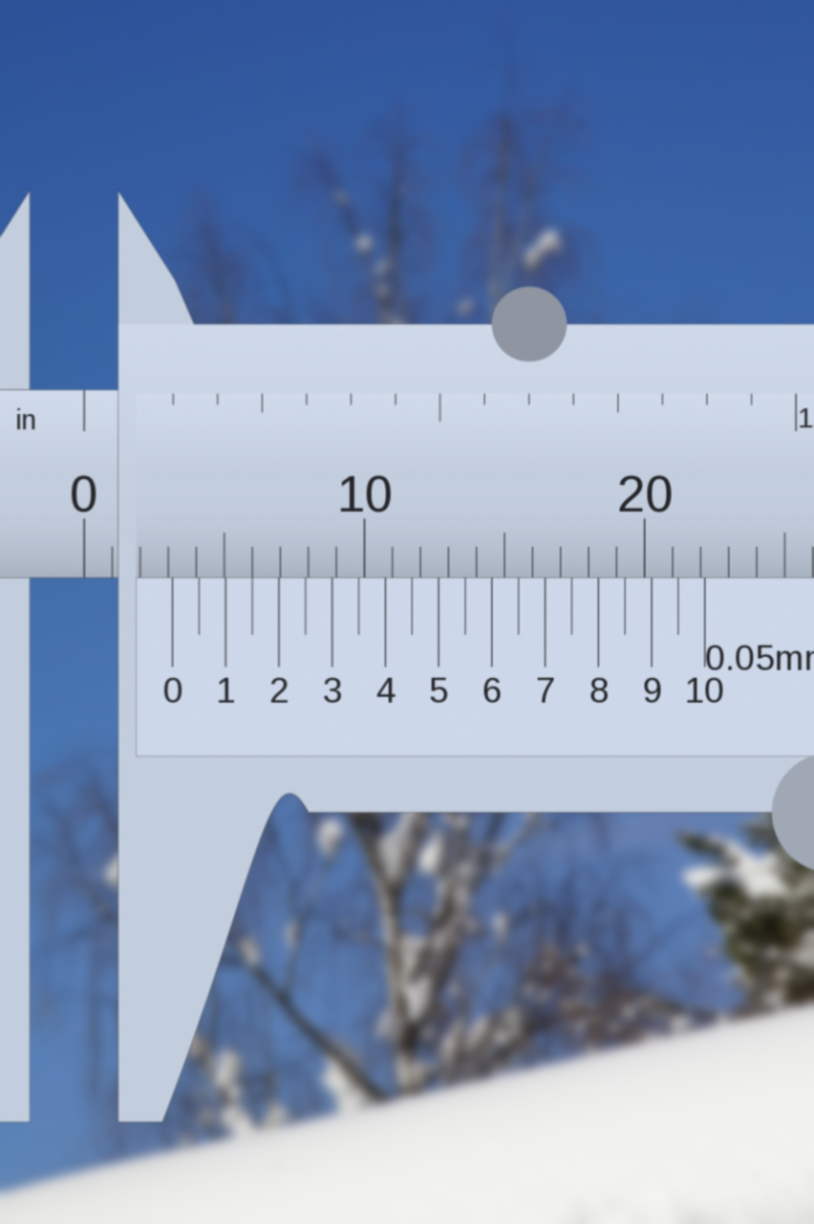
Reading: 3.15 (mm)
